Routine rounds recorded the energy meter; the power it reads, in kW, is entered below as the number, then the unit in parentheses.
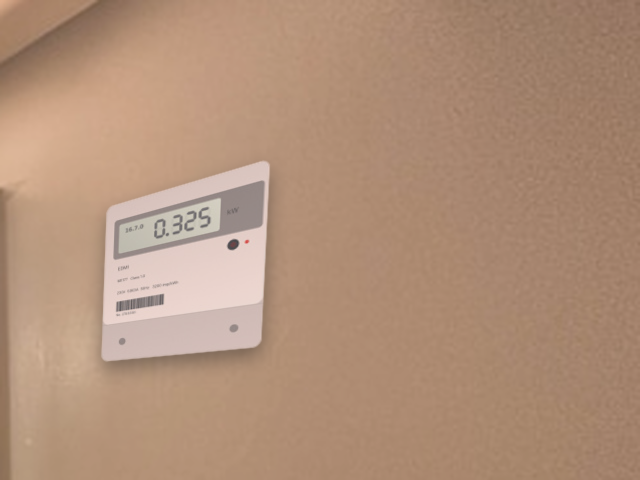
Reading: 0.325 (kW)
